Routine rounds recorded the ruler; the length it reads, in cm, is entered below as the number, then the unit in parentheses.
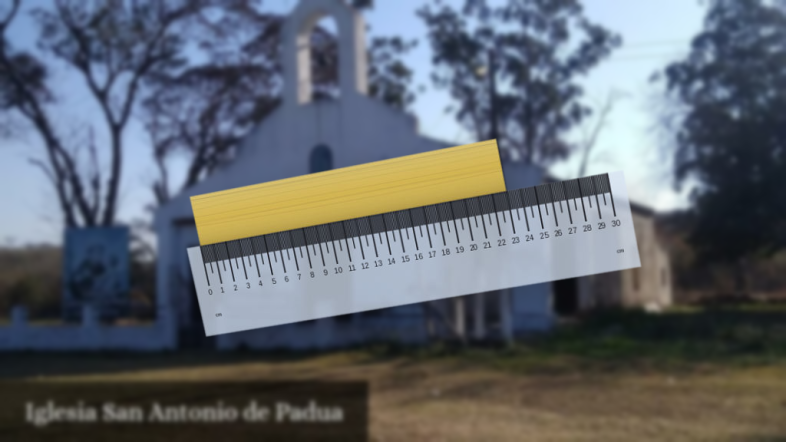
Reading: 23 (cm)
